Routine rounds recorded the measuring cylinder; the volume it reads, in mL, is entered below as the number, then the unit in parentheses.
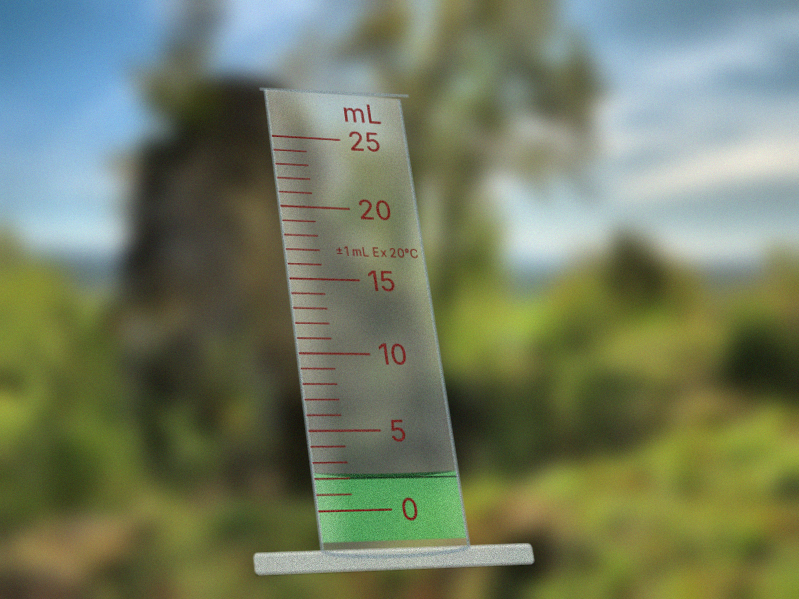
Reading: 2 (mL)
